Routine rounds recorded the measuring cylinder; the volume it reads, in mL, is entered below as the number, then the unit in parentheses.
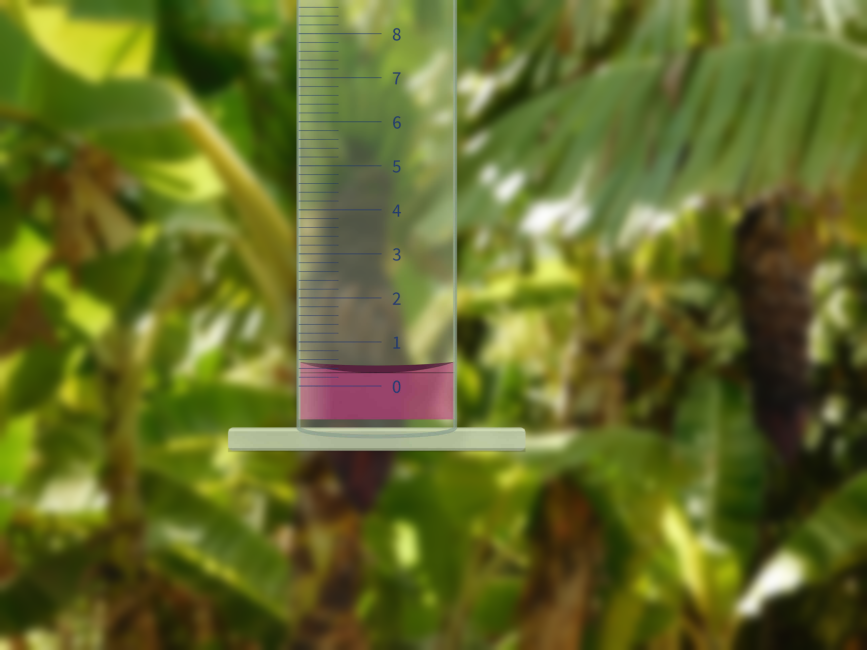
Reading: 0.3 (mL)
